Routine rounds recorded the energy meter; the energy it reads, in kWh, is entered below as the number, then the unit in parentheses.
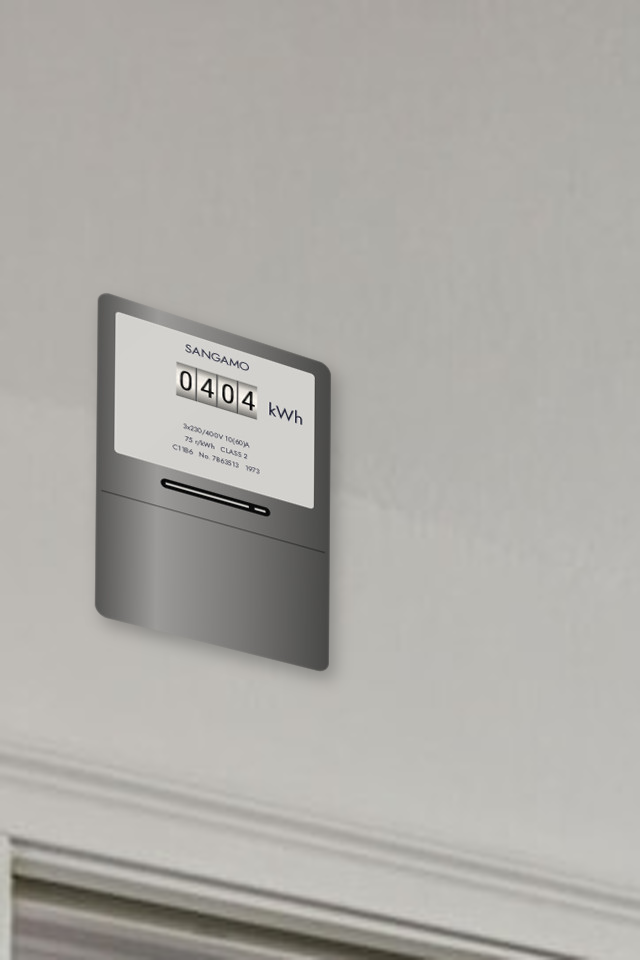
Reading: 404 (kWh)
